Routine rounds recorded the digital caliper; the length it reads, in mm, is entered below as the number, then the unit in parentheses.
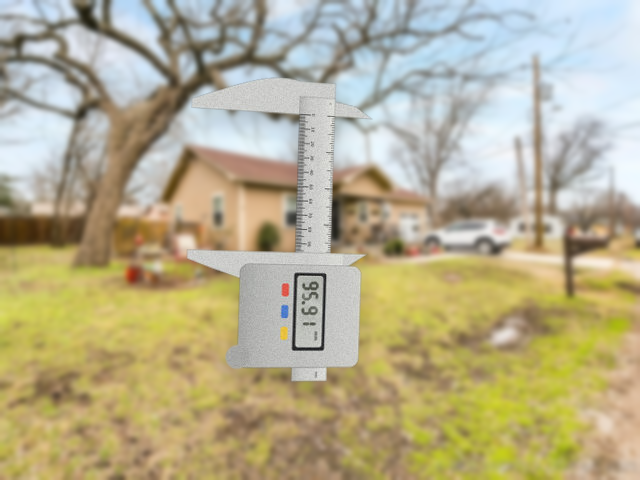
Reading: 95.91 (mm)
